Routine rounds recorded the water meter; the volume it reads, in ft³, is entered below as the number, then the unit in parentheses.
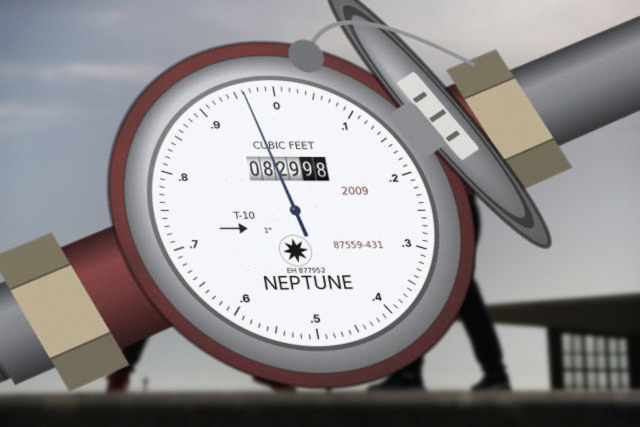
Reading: 82997.96 (ft³)
